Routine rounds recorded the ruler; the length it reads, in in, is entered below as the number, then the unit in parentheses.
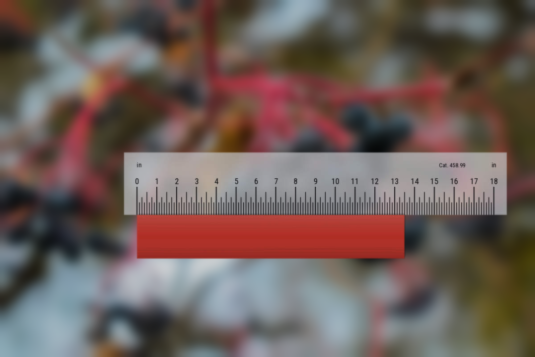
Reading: 13.5 (in)
